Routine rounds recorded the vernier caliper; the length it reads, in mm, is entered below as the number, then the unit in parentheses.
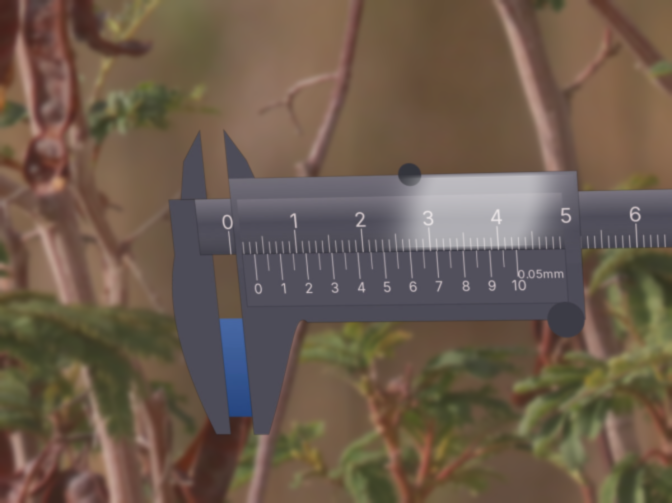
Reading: 3.6 (mm)
